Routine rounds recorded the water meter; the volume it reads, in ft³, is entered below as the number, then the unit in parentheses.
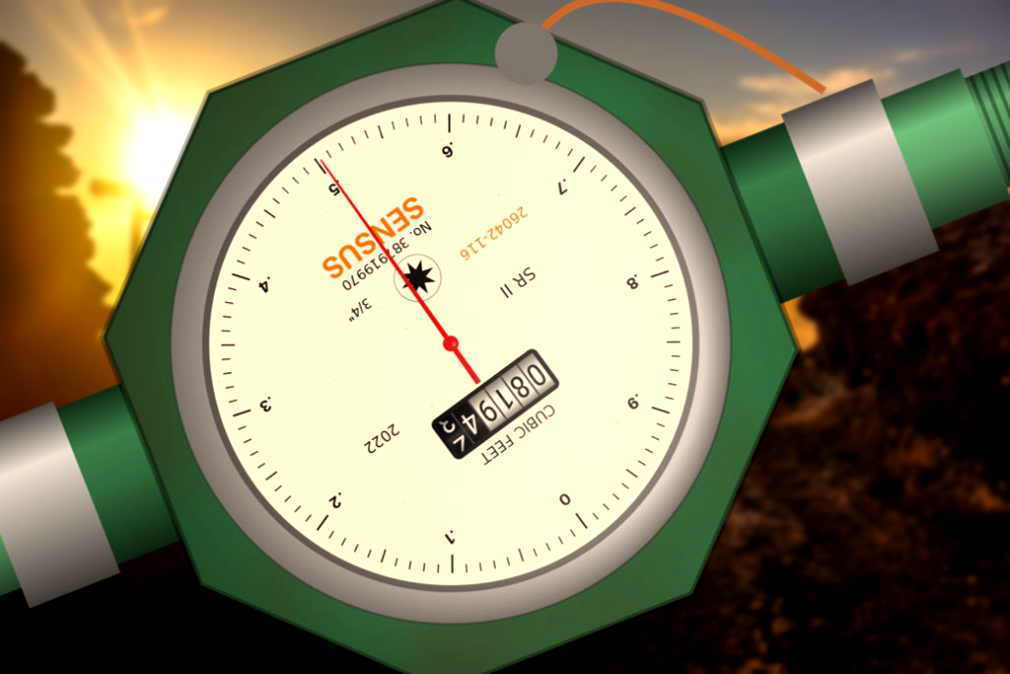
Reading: 81942.50 (ft³)
